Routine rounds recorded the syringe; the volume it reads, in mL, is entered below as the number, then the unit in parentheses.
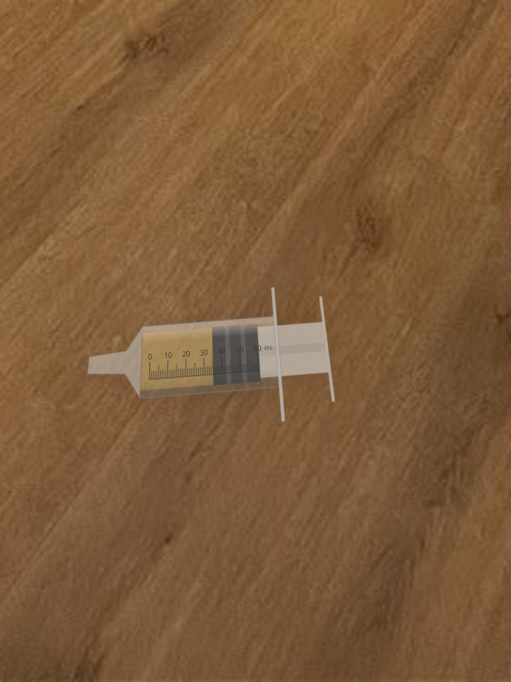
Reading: 35 (mL)
